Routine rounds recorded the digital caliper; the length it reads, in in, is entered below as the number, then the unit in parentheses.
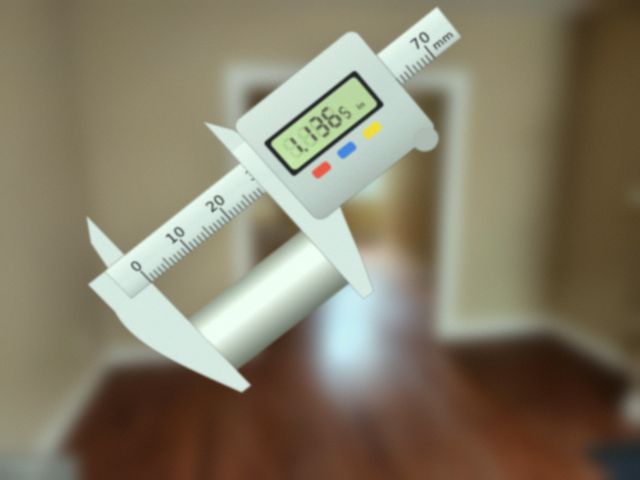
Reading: 1.1365 (in)
